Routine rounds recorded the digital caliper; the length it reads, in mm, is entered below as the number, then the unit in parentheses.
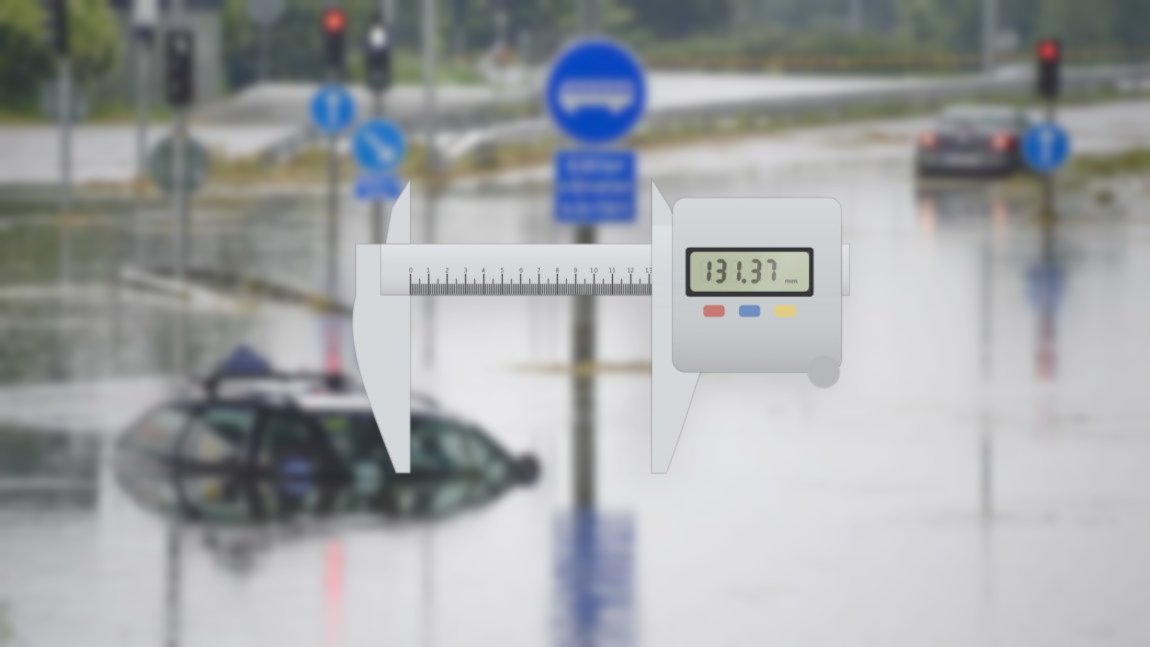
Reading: 131.37 (mm)
